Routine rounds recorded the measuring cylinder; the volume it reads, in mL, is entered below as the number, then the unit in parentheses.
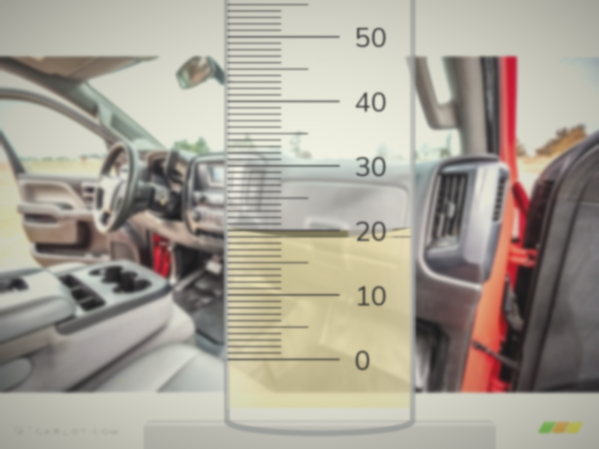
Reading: 19 (mL)
